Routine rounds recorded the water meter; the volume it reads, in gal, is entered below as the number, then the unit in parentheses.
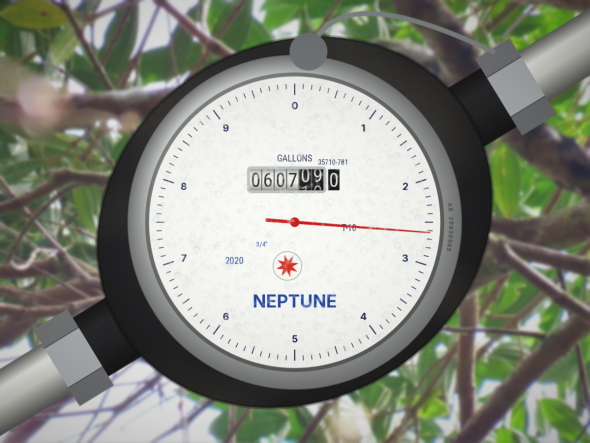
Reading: 607092.6 (gal)
